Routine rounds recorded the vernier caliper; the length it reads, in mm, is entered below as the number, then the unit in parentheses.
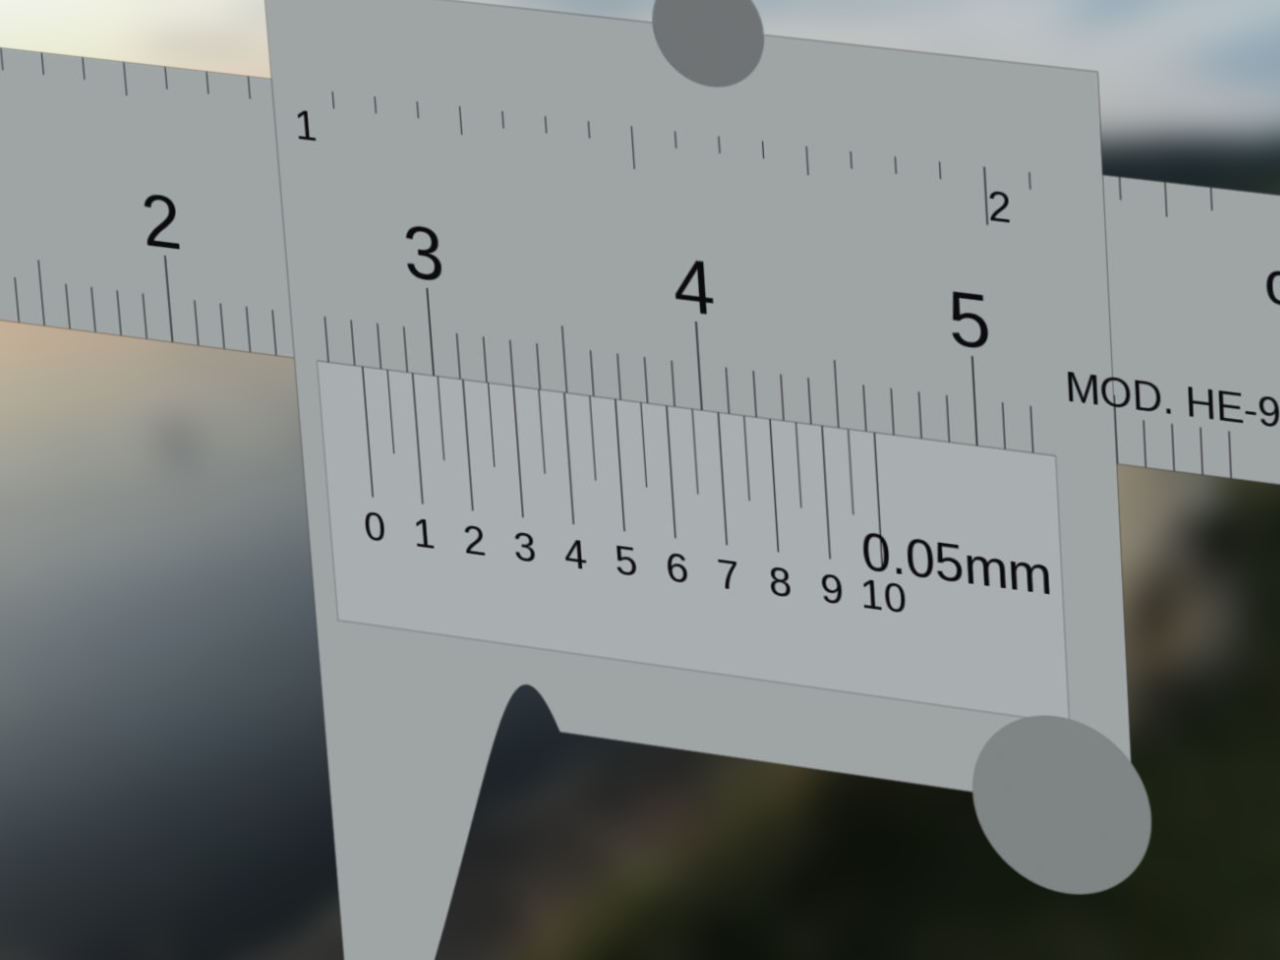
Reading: 27.30 (mm)
